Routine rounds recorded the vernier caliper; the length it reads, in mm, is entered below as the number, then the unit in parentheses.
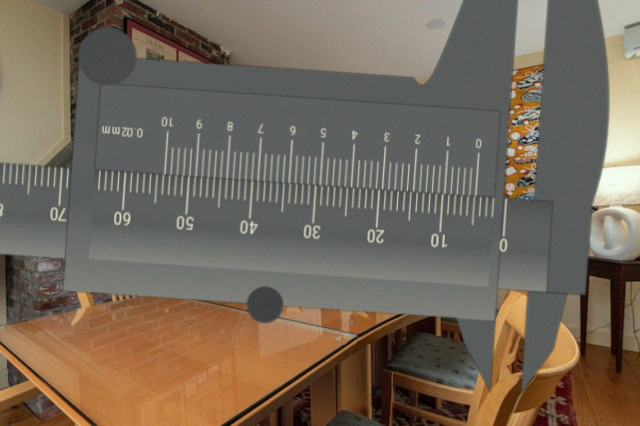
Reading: 4.8 (mm)
